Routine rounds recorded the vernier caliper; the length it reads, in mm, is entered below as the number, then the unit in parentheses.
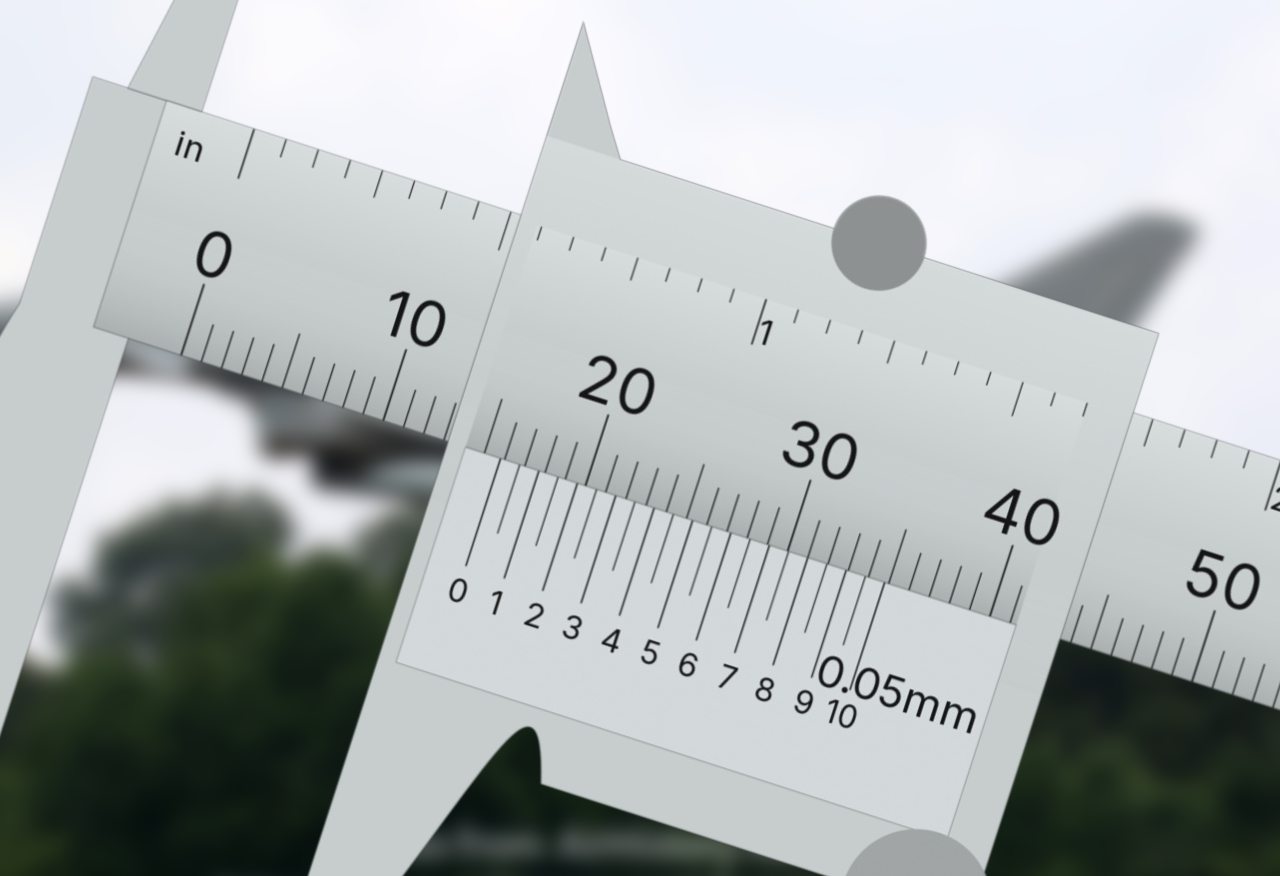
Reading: 15.8 (mm)
